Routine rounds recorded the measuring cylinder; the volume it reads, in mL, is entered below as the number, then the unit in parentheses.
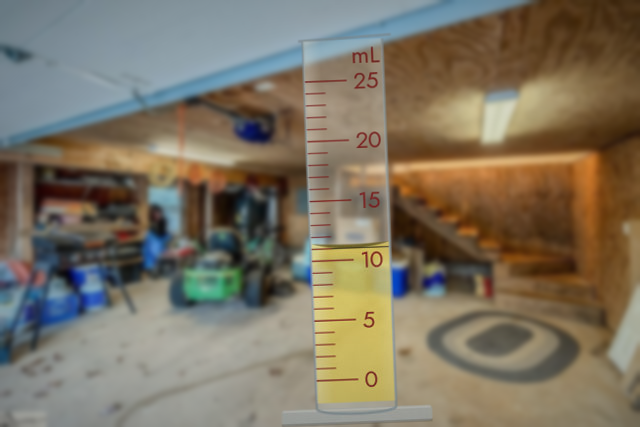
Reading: 11 (mL)
